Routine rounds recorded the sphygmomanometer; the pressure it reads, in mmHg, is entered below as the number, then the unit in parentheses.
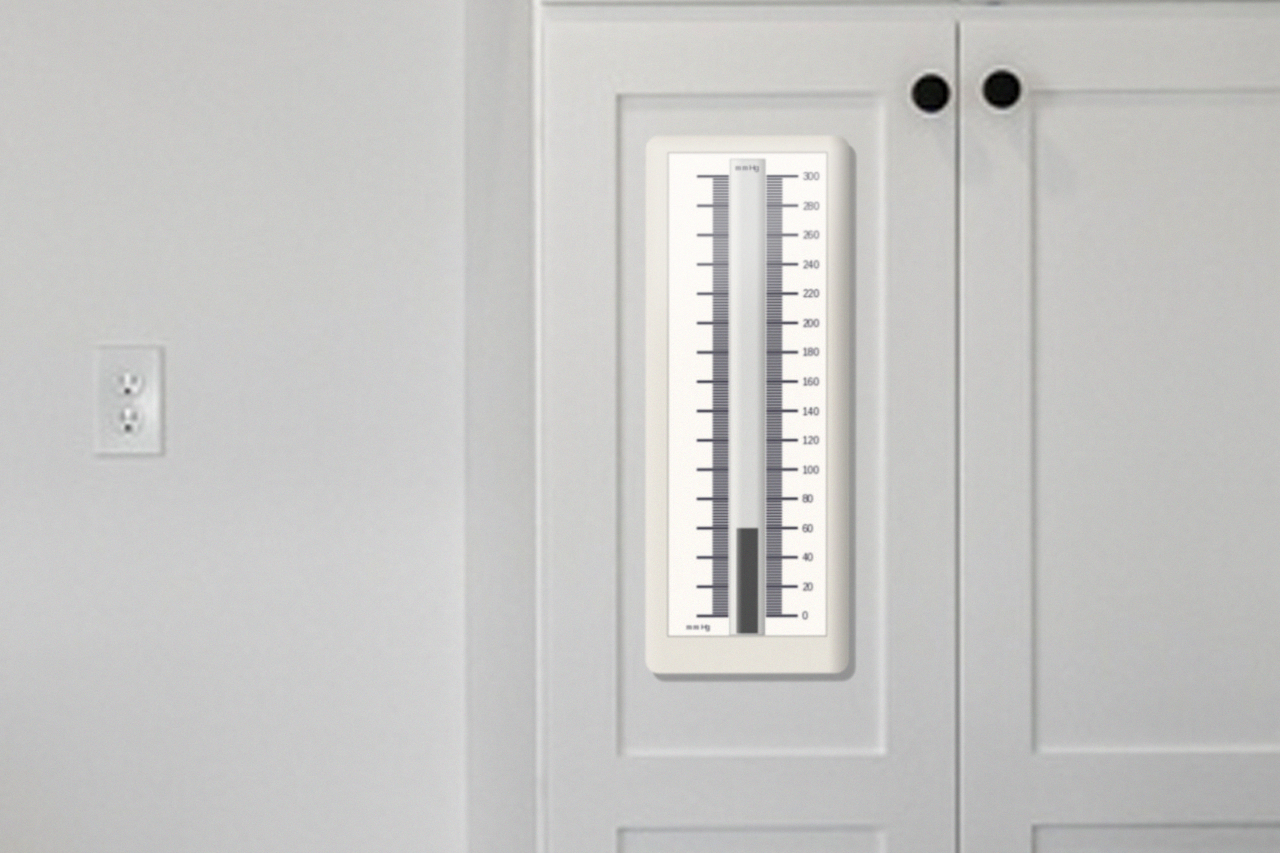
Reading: 60 (mmHg)
